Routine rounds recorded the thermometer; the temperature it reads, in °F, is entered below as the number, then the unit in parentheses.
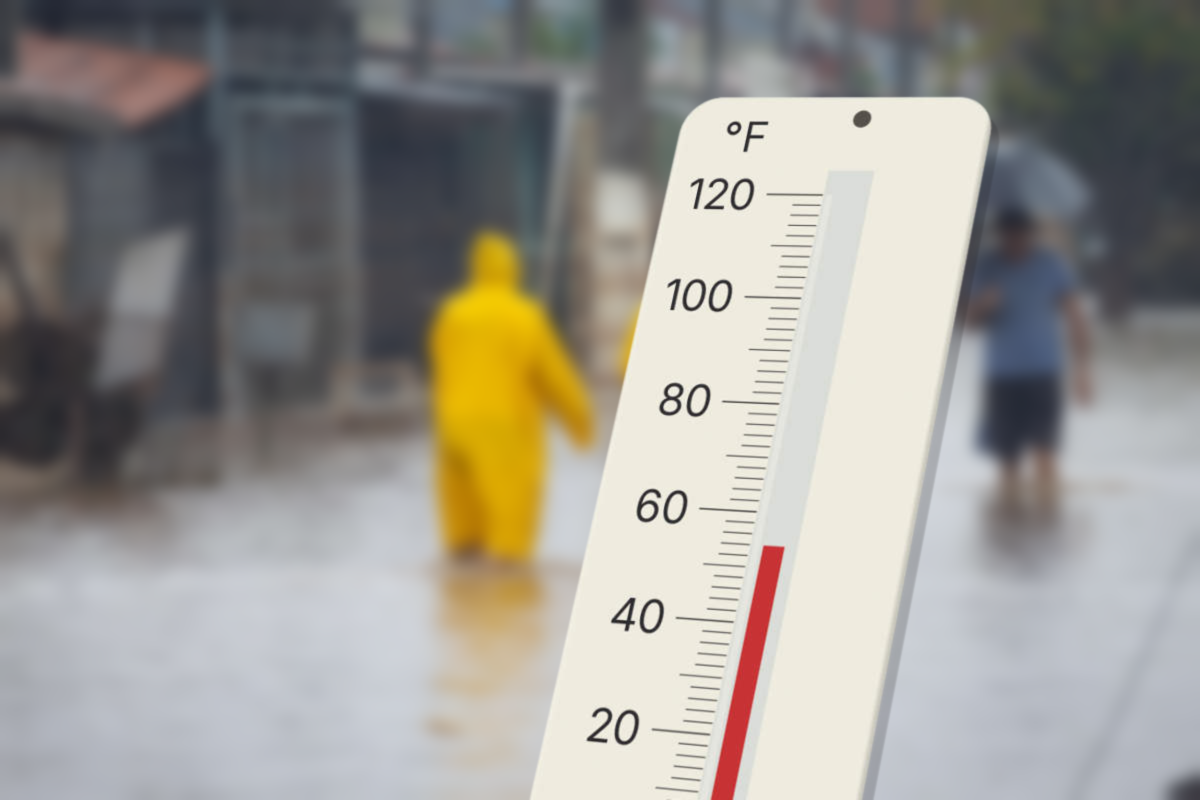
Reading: 54 (°F)
